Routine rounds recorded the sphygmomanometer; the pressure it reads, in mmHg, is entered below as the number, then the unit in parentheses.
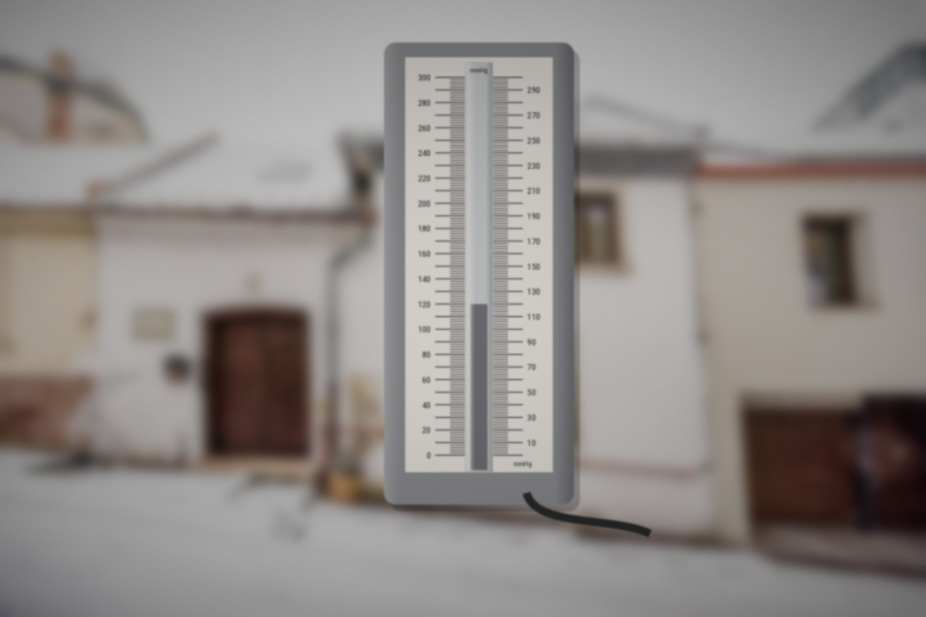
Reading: 120 (mmHg)
